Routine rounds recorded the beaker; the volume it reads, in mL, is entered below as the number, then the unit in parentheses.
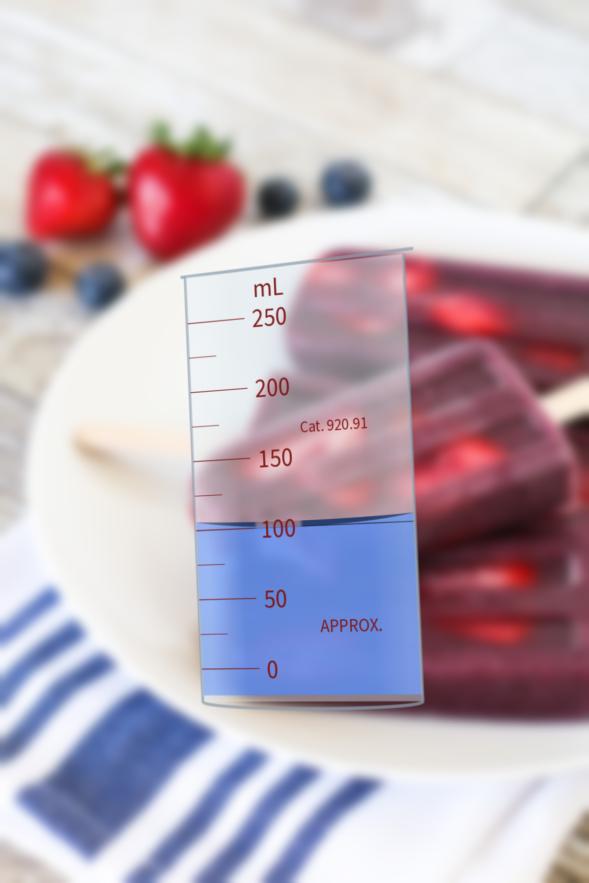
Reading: 100 (mL)
